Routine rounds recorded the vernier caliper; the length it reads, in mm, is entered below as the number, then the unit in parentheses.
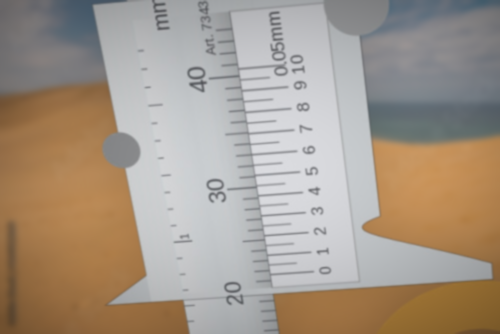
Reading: 21.6 (mm)
